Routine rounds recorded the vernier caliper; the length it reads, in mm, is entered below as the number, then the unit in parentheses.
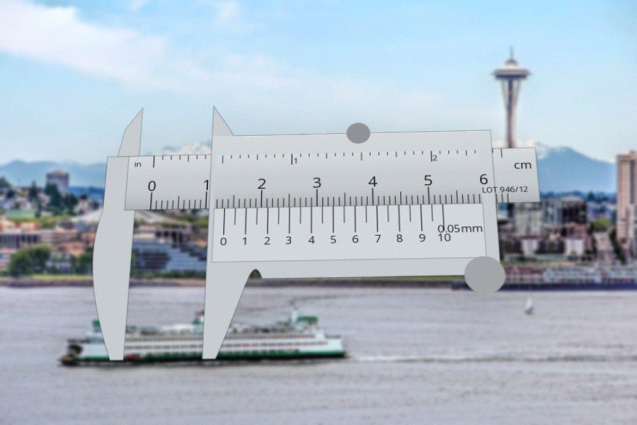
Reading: 13.4 (mm)
